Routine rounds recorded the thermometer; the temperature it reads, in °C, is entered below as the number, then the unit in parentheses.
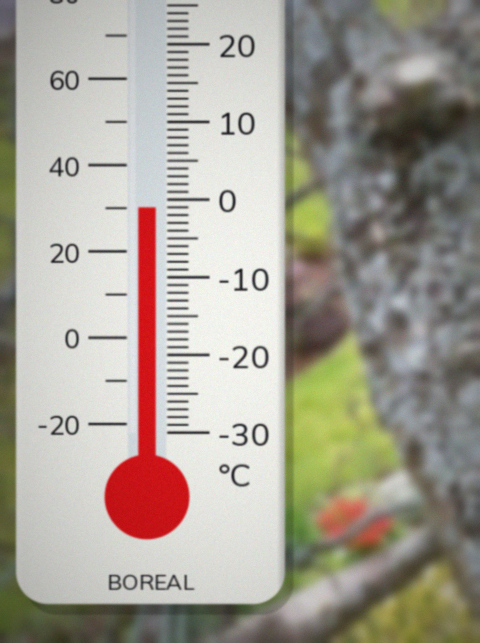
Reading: -1 (°C)
